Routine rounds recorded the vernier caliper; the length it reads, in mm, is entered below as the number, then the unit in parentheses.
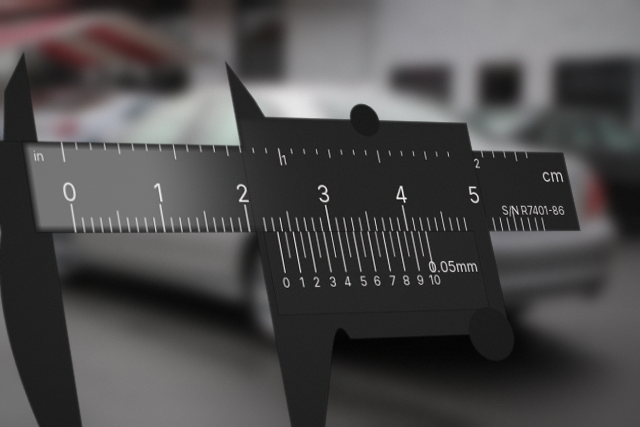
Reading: 23.4 (mm)
